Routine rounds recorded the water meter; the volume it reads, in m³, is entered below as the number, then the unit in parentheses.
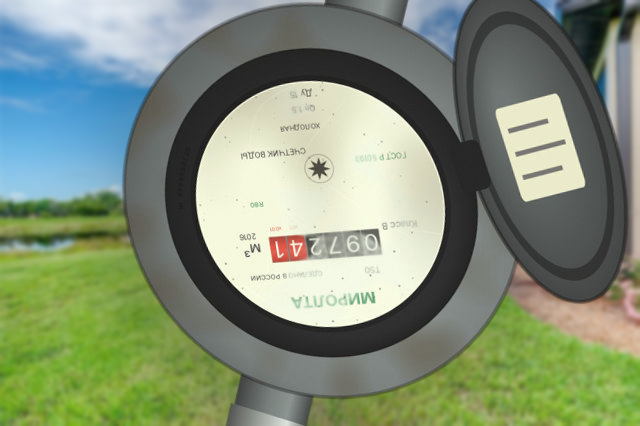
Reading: 972.41 (m³)
